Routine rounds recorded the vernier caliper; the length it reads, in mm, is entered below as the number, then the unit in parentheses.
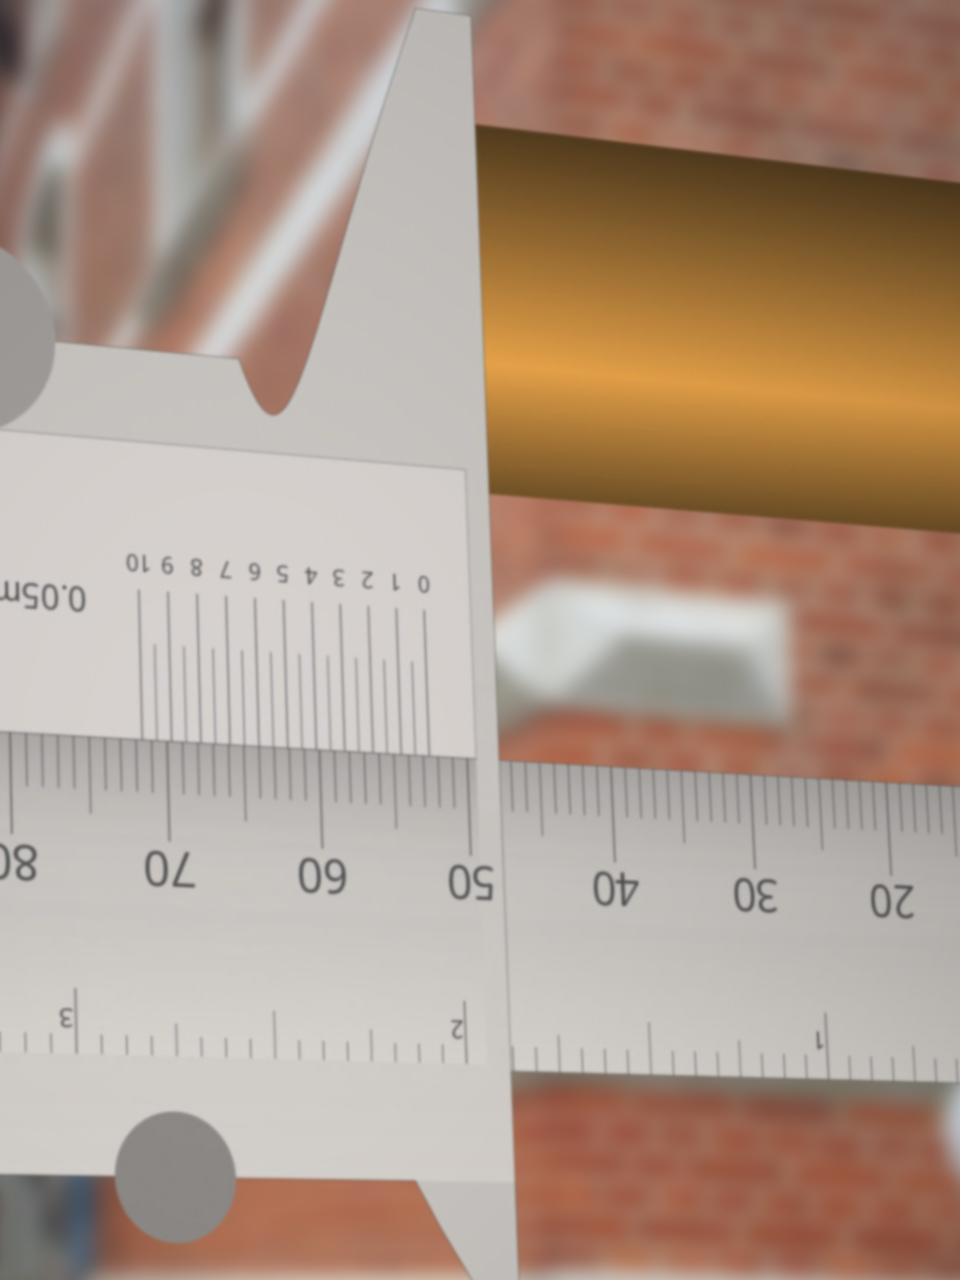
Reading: 52.6 (mm)
